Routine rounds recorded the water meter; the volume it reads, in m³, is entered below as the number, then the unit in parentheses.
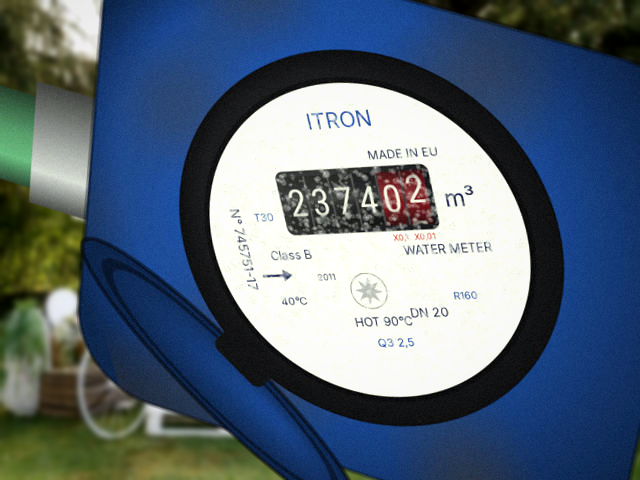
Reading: 2374.02 (m³)
